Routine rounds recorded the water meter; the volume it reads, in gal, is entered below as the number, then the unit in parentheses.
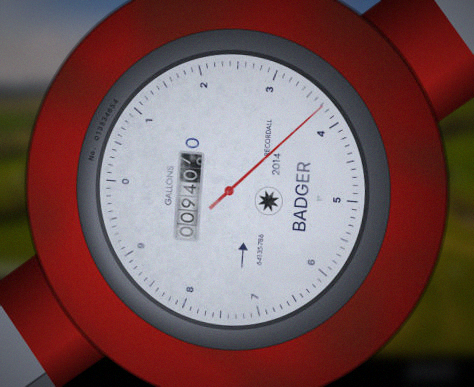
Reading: 94073.7 (gal)
